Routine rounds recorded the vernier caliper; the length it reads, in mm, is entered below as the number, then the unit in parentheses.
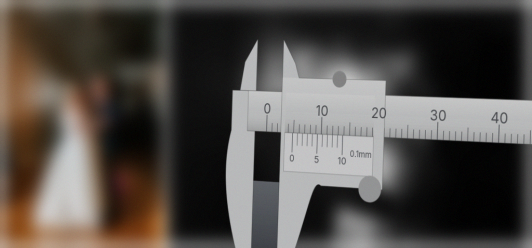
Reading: 4.8 (mm)
